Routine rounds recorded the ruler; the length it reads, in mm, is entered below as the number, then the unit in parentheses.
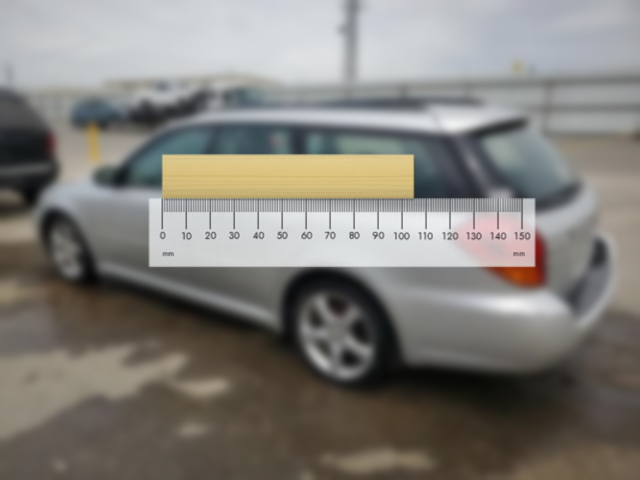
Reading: 105 (mm)
